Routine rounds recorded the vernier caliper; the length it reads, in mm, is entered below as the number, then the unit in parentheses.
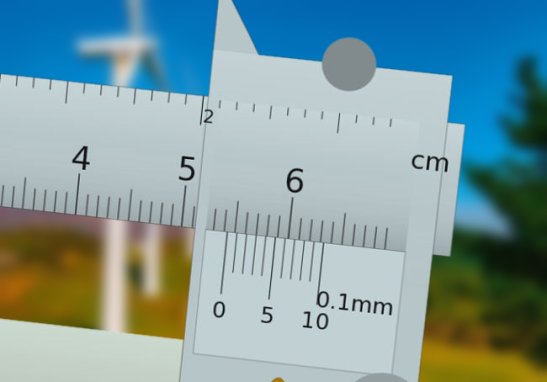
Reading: 54.3 (mm)
